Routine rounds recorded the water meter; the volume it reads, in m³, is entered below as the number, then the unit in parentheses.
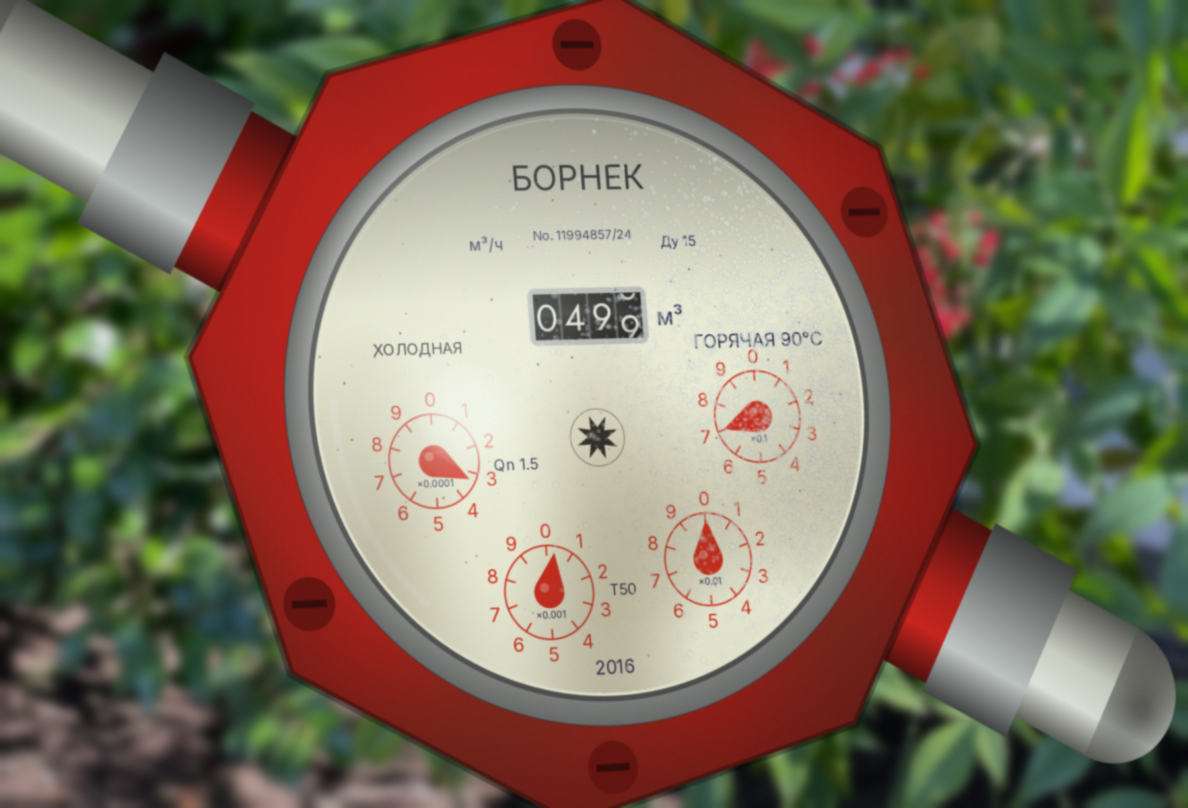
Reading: 498.7003 (m³)
